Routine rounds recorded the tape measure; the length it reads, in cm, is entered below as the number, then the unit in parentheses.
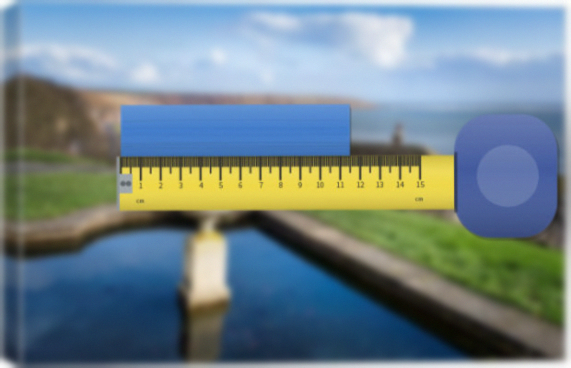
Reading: 11.5 (cm)
